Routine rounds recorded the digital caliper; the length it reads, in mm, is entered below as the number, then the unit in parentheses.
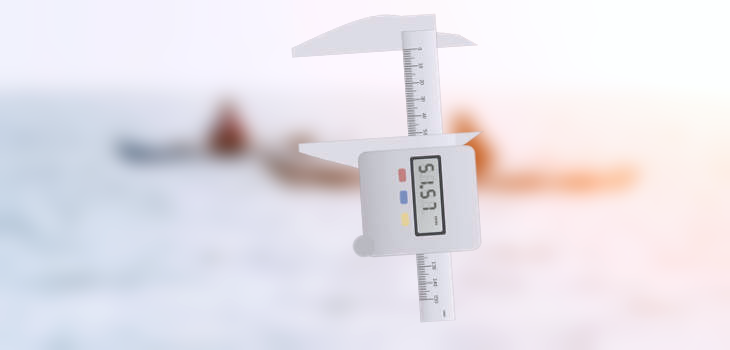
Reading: 51.57 (mm)
